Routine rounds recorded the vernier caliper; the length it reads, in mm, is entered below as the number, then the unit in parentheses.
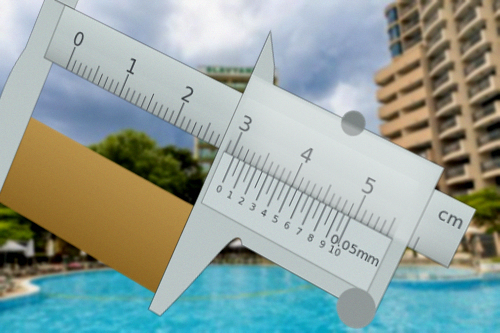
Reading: 30.4 (mm)
